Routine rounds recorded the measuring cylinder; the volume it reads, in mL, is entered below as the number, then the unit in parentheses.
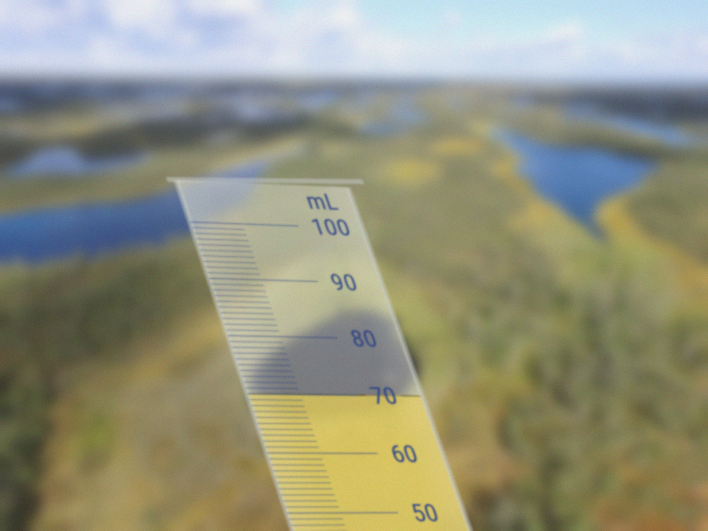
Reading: 70 (mL)
